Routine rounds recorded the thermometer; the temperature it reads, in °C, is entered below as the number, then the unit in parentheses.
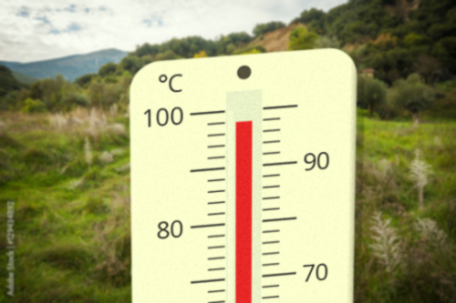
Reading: 98 (°C)
